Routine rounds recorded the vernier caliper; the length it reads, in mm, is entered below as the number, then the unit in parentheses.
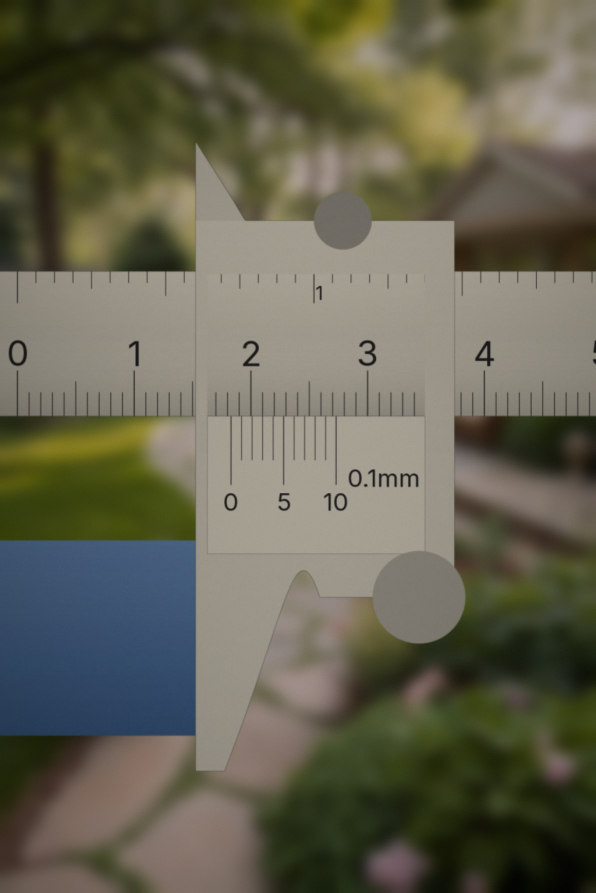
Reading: 18.3 (mm)
